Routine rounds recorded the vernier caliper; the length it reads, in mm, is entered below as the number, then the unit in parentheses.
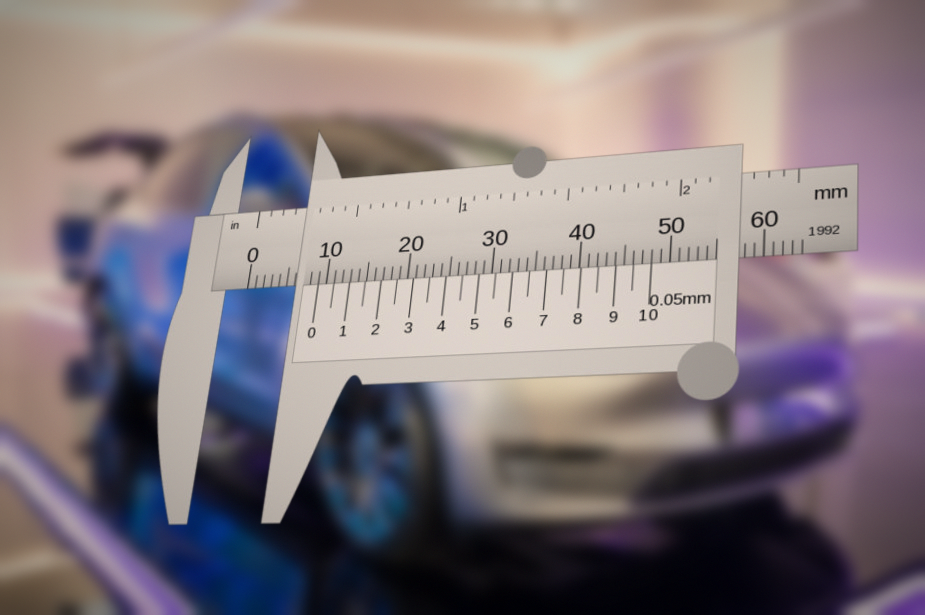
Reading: 9.0 (mm)
